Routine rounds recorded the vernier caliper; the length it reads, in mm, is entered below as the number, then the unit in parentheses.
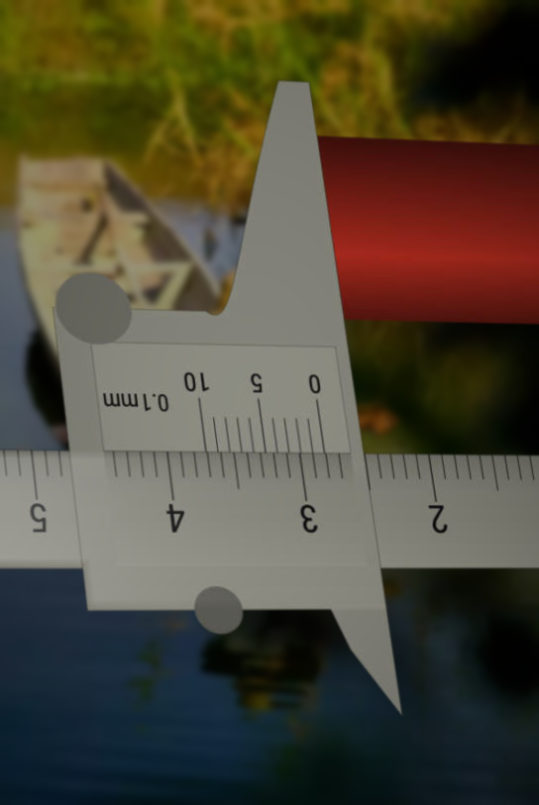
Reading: 28.1 (mm)
